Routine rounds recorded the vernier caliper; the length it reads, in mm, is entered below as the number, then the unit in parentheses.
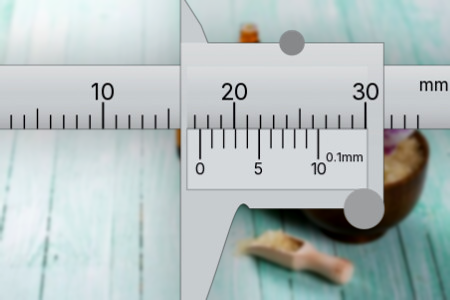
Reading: 17.4 (mm)
